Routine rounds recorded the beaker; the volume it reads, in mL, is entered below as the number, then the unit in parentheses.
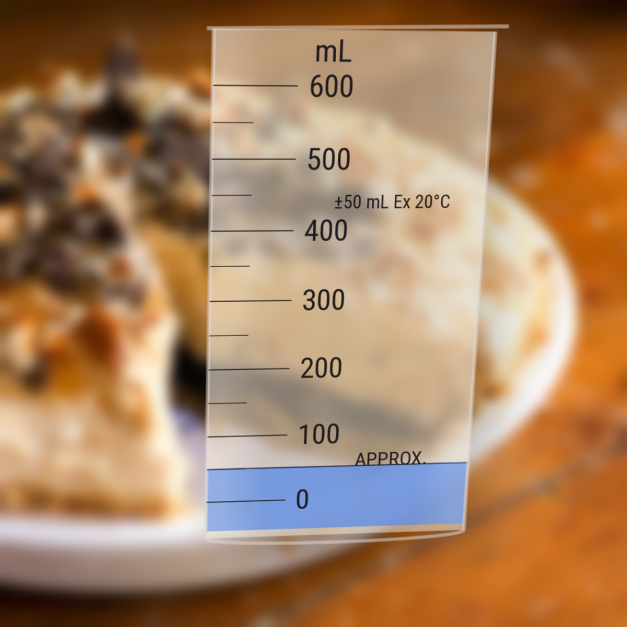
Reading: 50 (mL)
